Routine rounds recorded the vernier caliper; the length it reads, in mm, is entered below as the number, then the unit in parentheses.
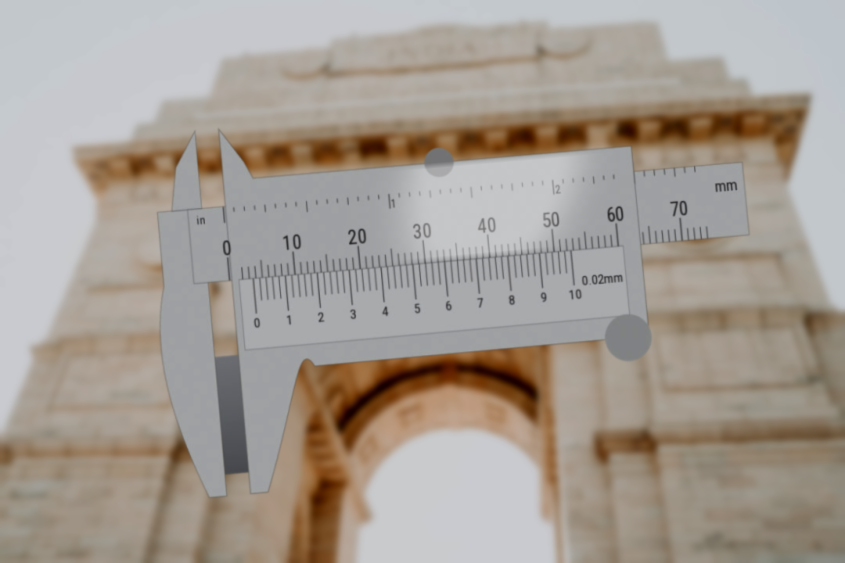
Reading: 3.6 (mm)
